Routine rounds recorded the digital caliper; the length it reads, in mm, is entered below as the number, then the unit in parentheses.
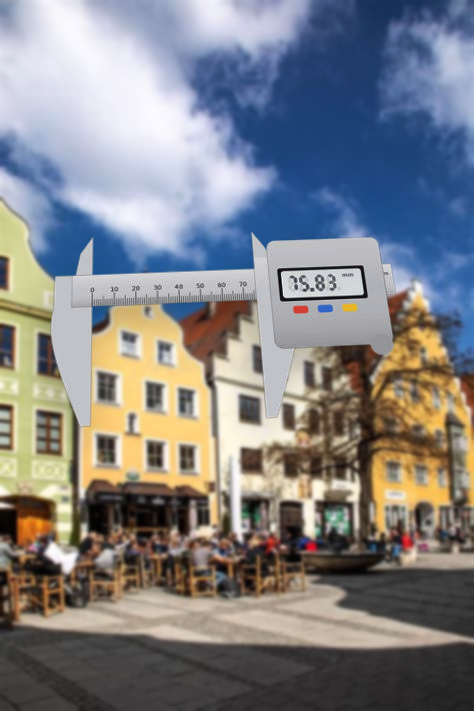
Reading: 75.83 (mm)
